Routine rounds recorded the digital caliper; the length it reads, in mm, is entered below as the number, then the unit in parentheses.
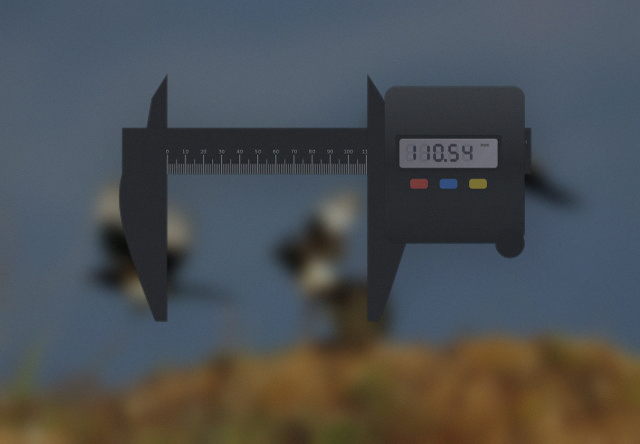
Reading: 110.54 (mm)
